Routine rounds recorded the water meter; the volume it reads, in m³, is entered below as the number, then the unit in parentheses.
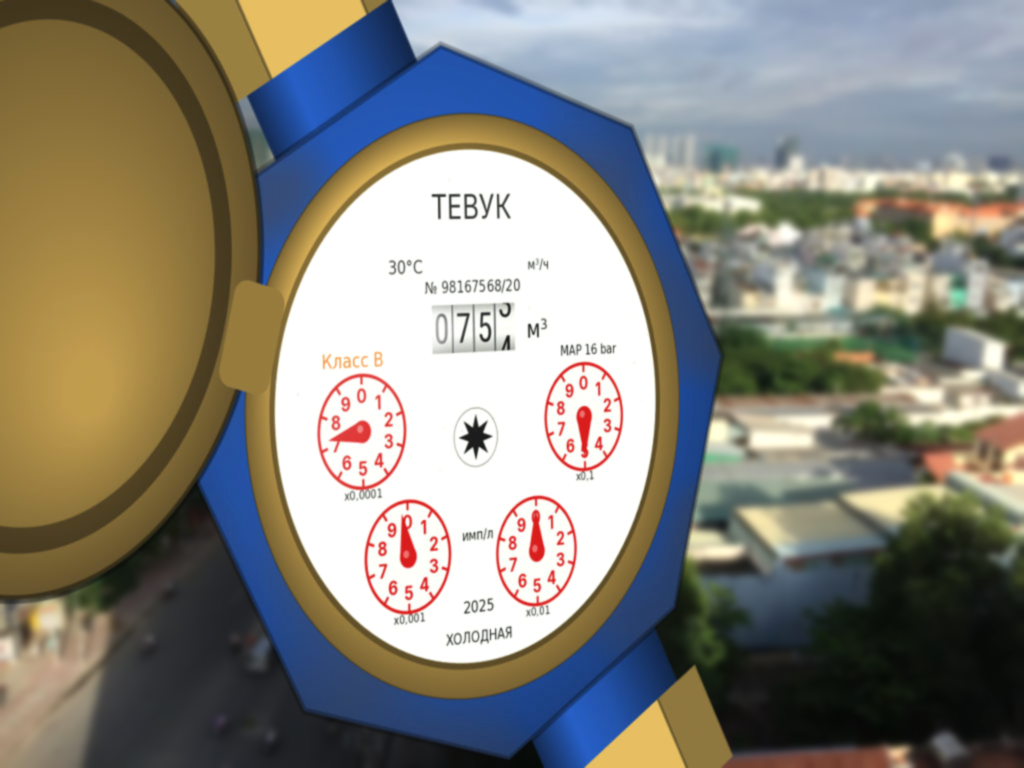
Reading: 753.4997 (m³)
